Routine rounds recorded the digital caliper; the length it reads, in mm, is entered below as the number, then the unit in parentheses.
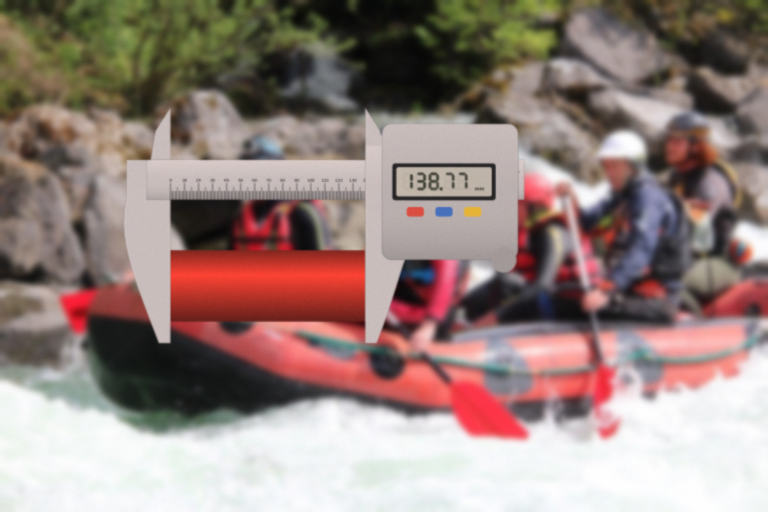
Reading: 138.77 (mm)
